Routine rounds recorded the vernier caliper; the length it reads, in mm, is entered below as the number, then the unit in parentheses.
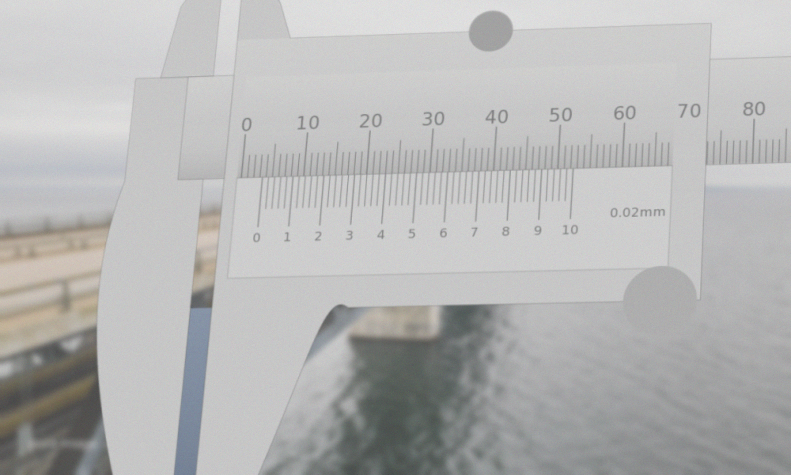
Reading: 3.4 (mm)
